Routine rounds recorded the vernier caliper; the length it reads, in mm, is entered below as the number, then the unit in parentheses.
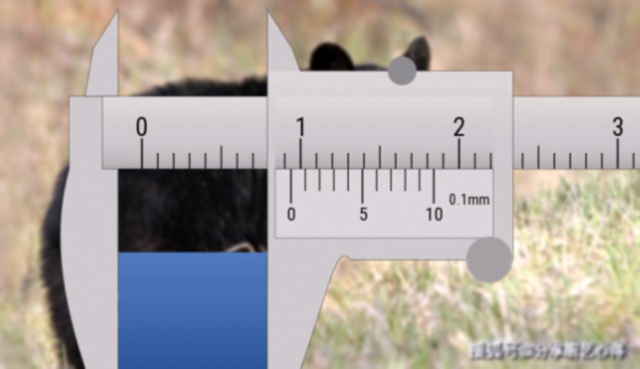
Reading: 9.4 (mm)
